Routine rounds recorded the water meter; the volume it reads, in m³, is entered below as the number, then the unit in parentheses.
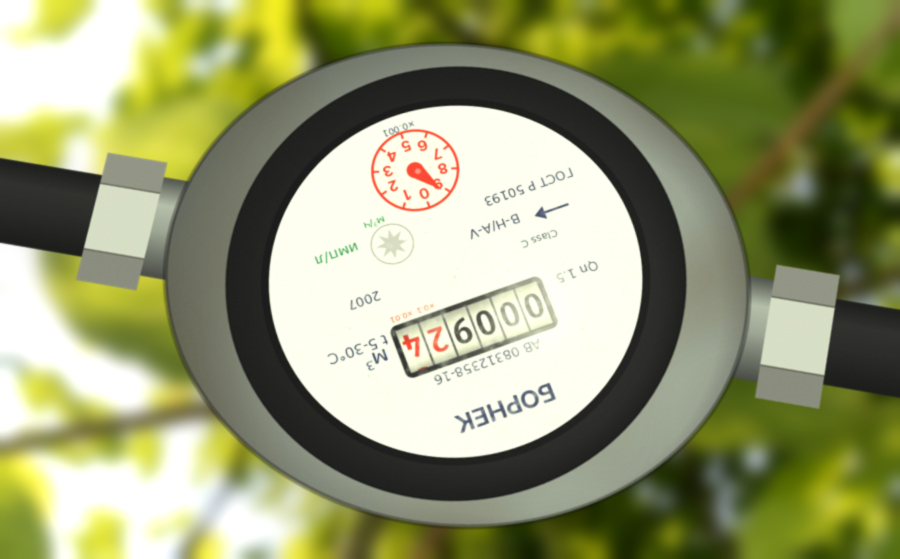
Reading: 9.239 (m³)
